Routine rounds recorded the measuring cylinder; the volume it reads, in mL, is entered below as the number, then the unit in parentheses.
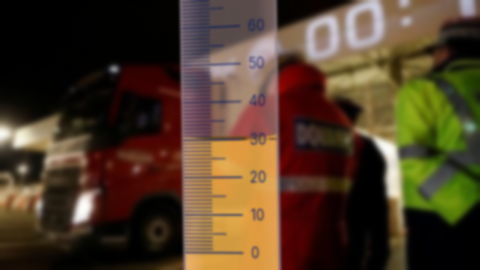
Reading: 30 (mL)
